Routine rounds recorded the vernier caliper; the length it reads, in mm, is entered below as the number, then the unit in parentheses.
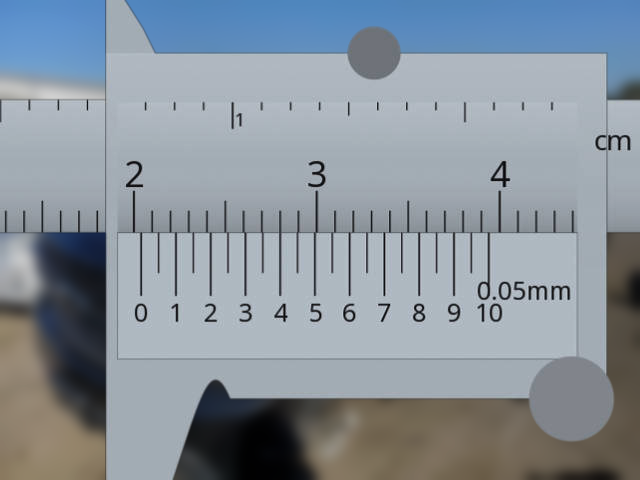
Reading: 20.4 (mm)
